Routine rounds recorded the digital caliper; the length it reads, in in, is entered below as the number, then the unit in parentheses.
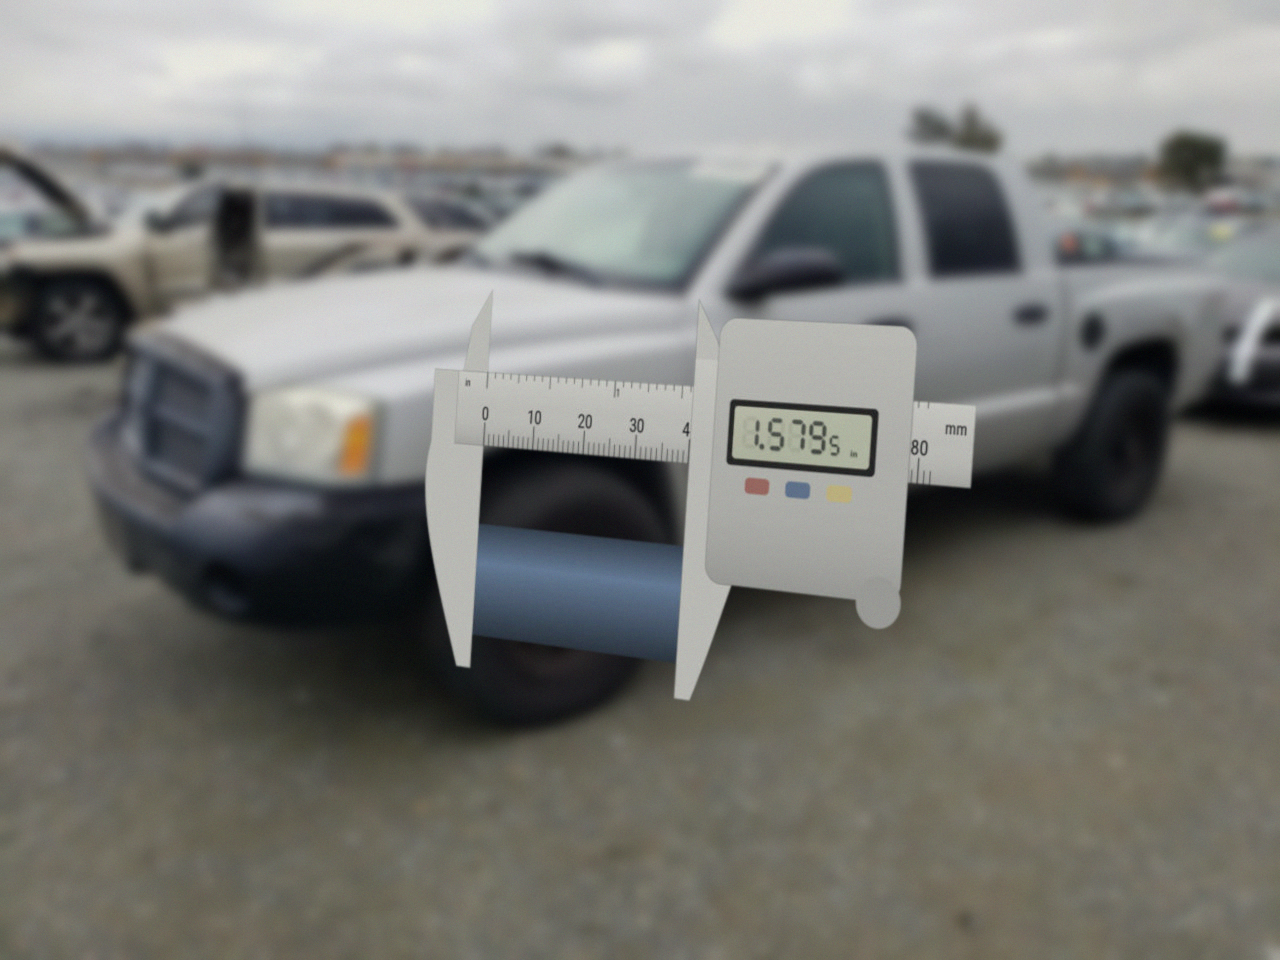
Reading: 1.5795 (in)
